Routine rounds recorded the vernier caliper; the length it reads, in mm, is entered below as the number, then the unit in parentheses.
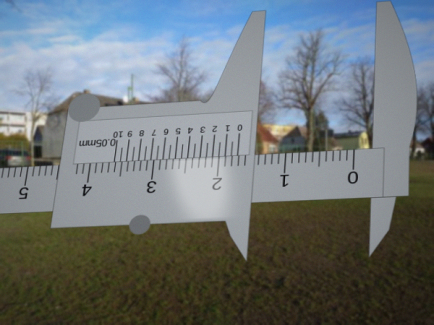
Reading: 17.2 (mm)
